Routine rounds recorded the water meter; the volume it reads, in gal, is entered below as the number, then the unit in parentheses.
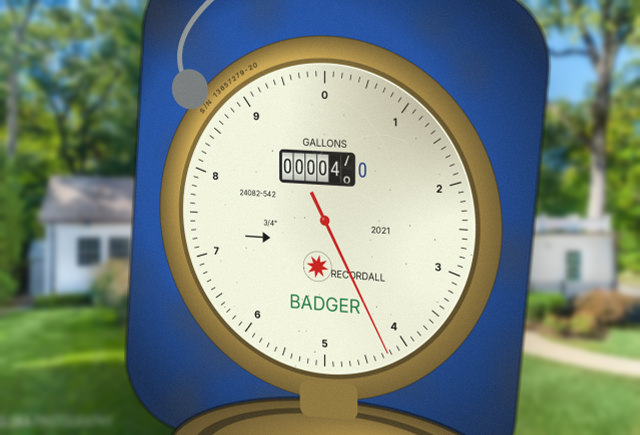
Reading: 474.2 (gal)
